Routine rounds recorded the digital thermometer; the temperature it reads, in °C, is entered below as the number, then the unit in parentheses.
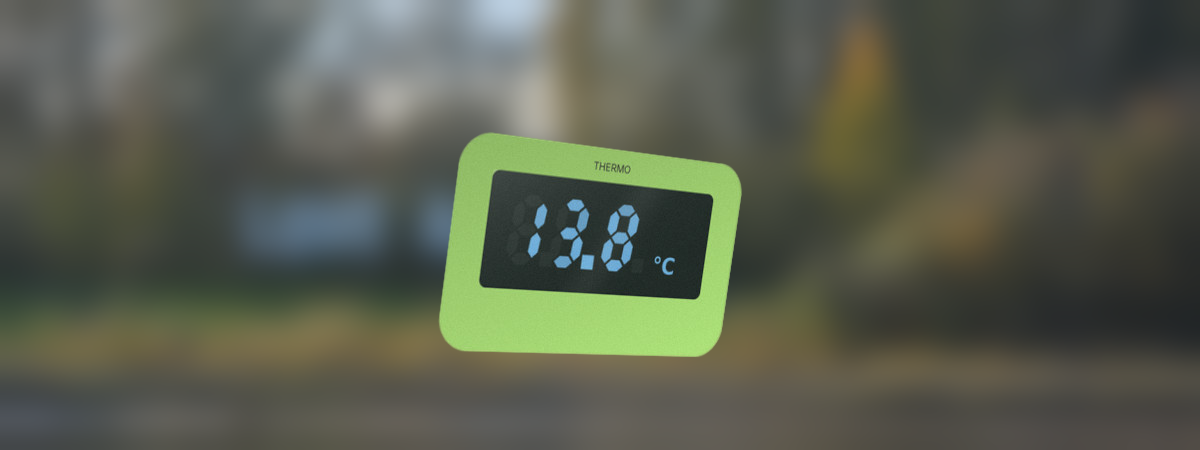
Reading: 13.8 (°C)
